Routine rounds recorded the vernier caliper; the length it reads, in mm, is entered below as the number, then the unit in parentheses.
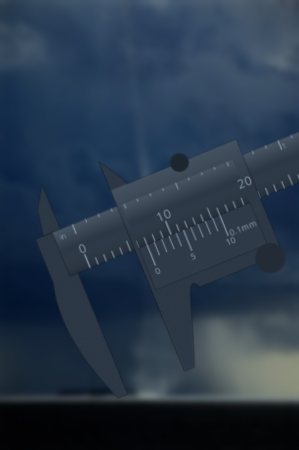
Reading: 7.0 (mm)
